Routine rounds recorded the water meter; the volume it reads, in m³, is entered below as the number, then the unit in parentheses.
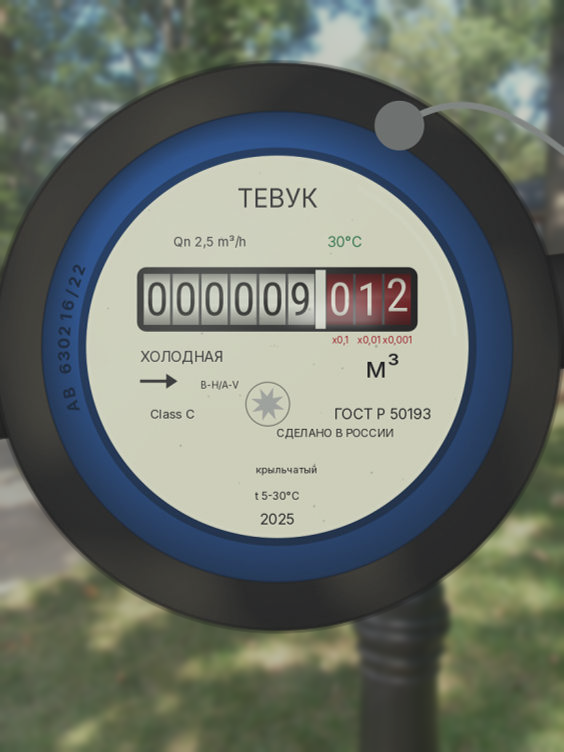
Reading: 9.012 (m³)
